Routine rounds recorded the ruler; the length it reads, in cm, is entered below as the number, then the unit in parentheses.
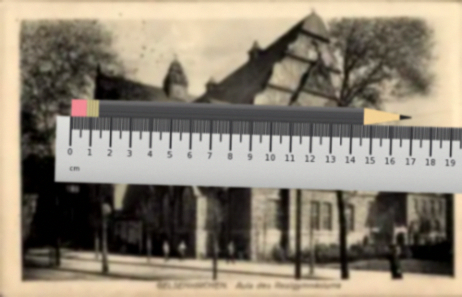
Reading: 17 (cm)
